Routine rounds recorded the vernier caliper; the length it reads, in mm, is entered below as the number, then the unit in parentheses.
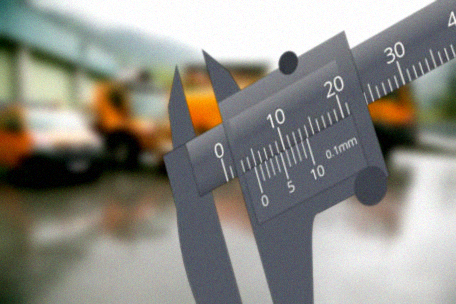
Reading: 4.8 (mm)
